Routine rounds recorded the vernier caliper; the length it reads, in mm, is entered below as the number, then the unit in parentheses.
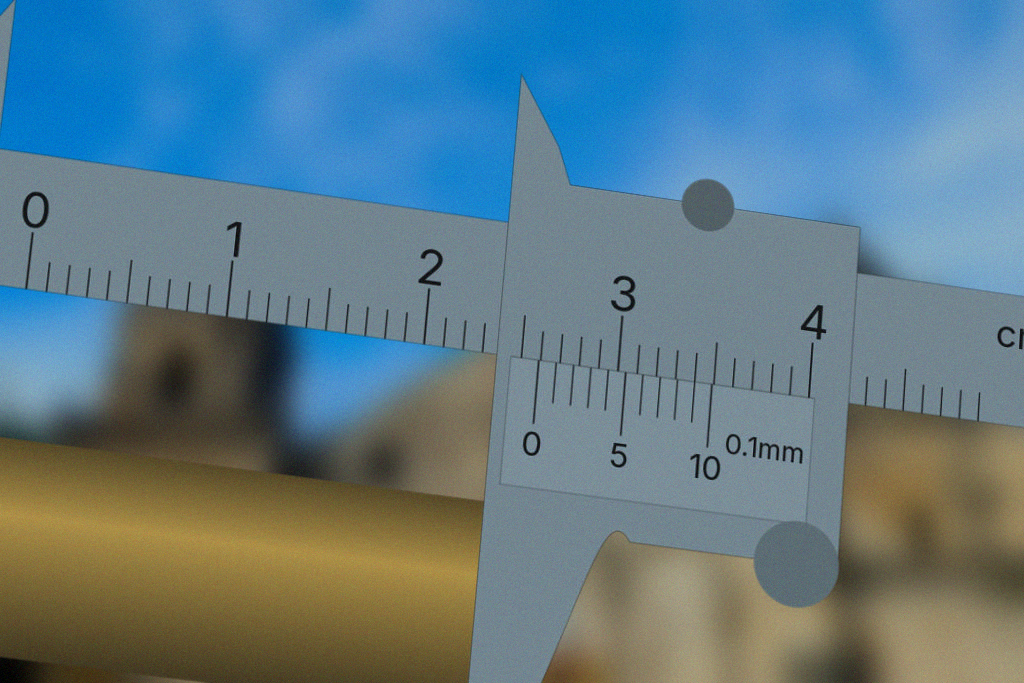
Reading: 25.9 (mm)
